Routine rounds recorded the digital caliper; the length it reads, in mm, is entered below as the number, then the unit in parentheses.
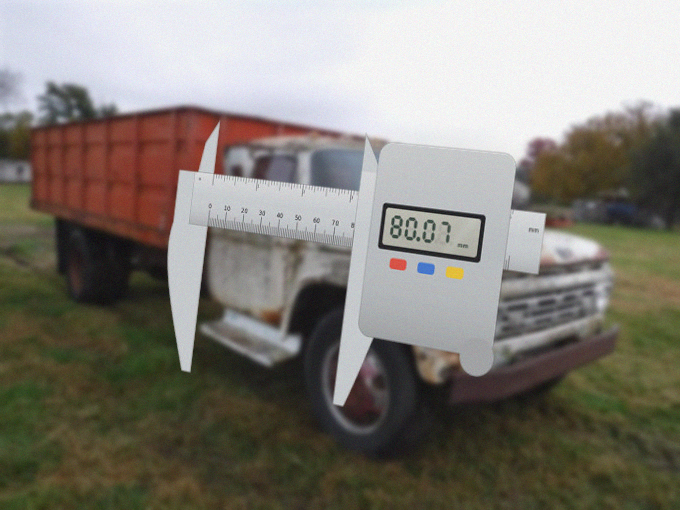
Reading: 80.07 (mm)
